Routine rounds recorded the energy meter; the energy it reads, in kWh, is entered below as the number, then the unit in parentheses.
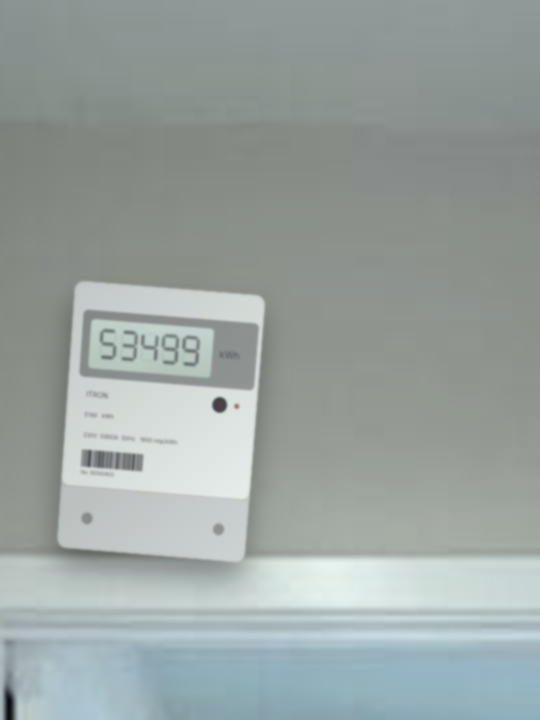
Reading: 53499 (kWh)
